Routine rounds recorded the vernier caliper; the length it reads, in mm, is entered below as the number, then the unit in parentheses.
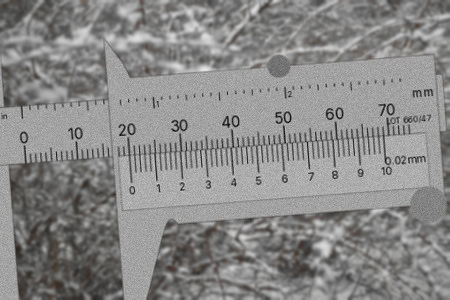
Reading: 20.0 (mm)
